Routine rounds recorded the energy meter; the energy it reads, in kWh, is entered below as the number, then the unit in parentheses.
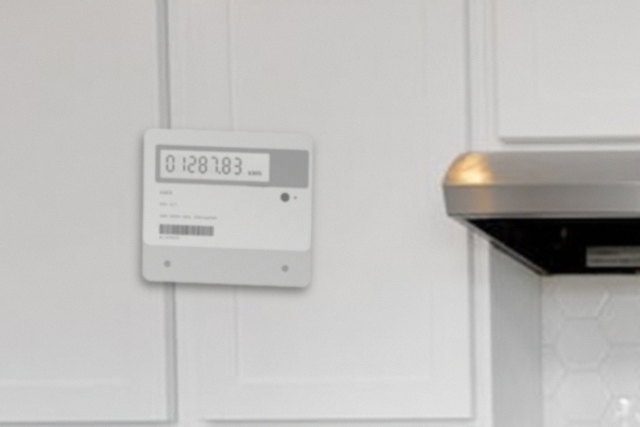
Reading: 1287.83 (kWh)
